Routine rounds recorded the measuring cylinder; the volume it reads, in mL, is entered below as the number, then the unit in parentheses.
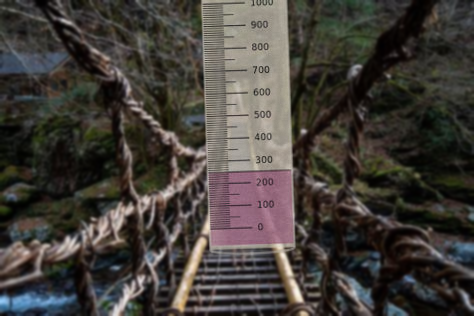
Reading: 250 (mL)
